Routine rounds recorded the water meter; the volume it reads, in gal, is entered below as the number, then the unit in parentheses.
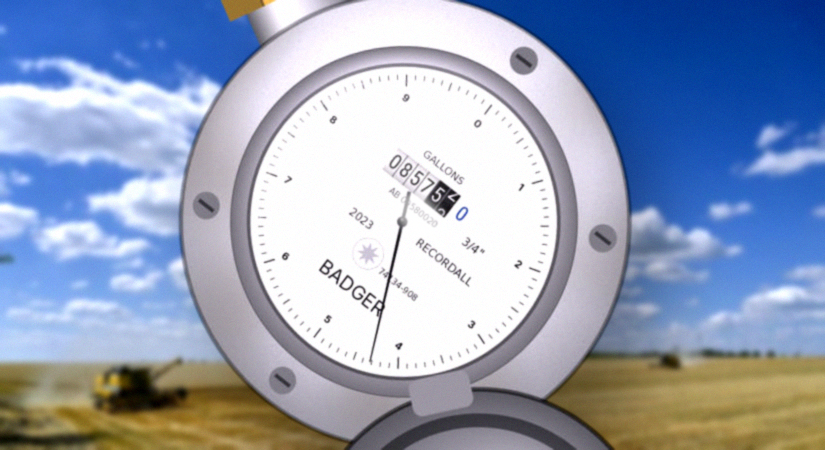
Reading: 857524.3 (gal)
